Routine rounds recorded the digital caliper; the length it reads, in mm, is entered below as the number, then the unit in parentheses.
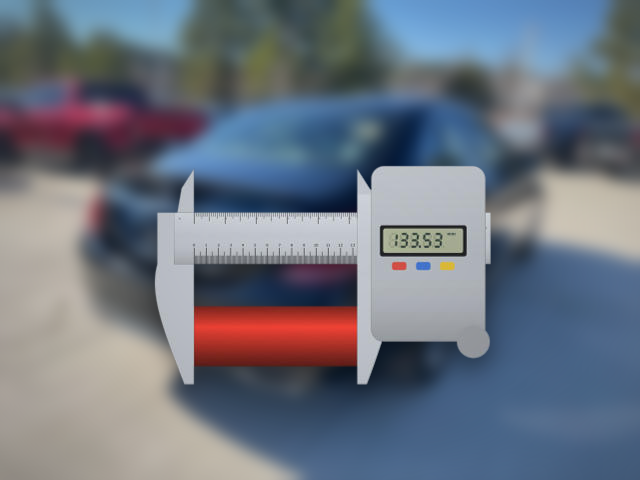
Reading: 133.53 (mm)
